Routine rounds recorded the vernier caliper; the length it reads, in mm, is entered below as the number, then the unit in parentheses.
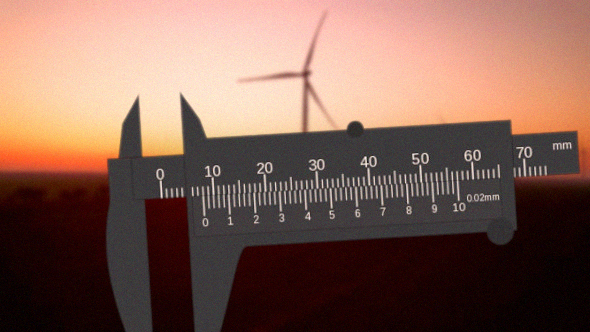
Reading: 8.0 (mm)
